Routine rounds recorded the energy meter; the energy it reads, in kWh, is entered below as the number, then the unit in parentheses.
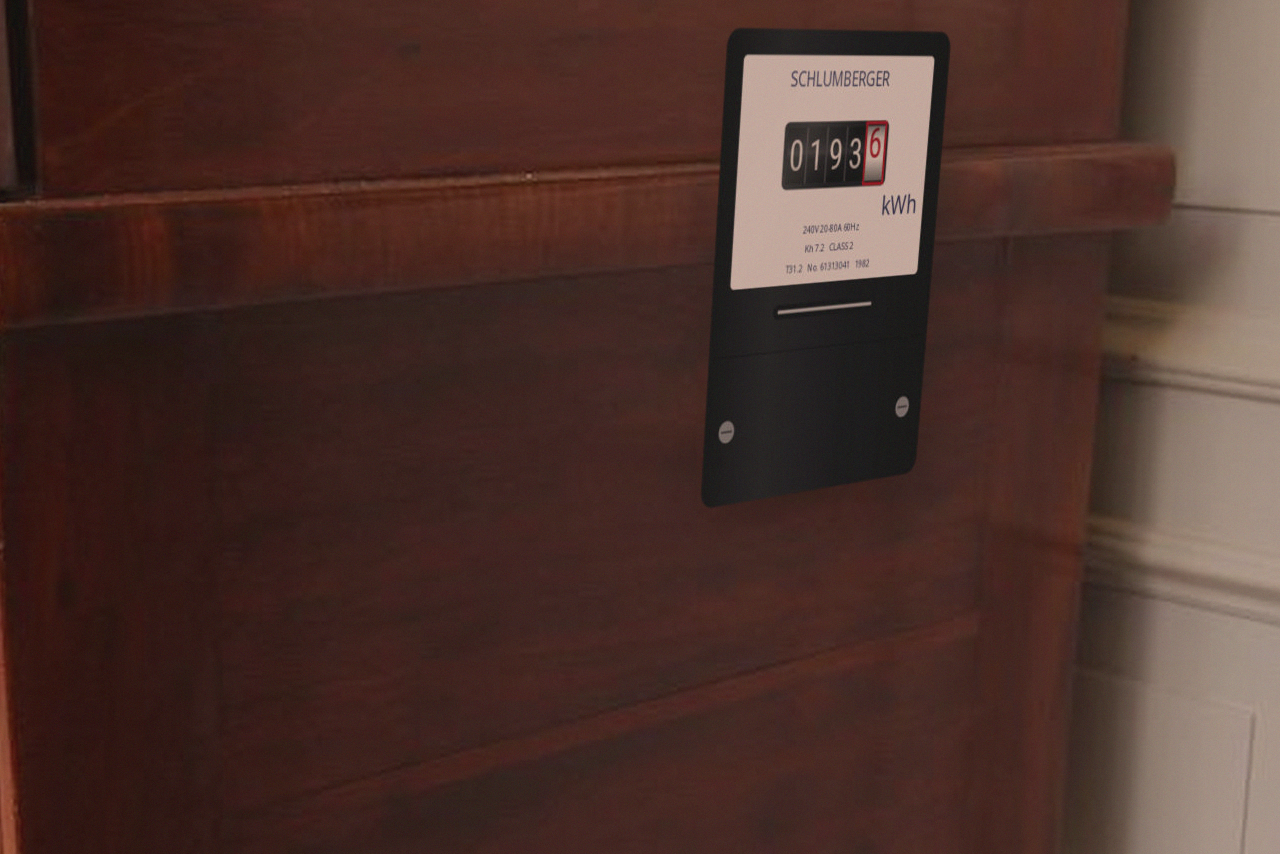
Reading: 193.6 (kWh)
